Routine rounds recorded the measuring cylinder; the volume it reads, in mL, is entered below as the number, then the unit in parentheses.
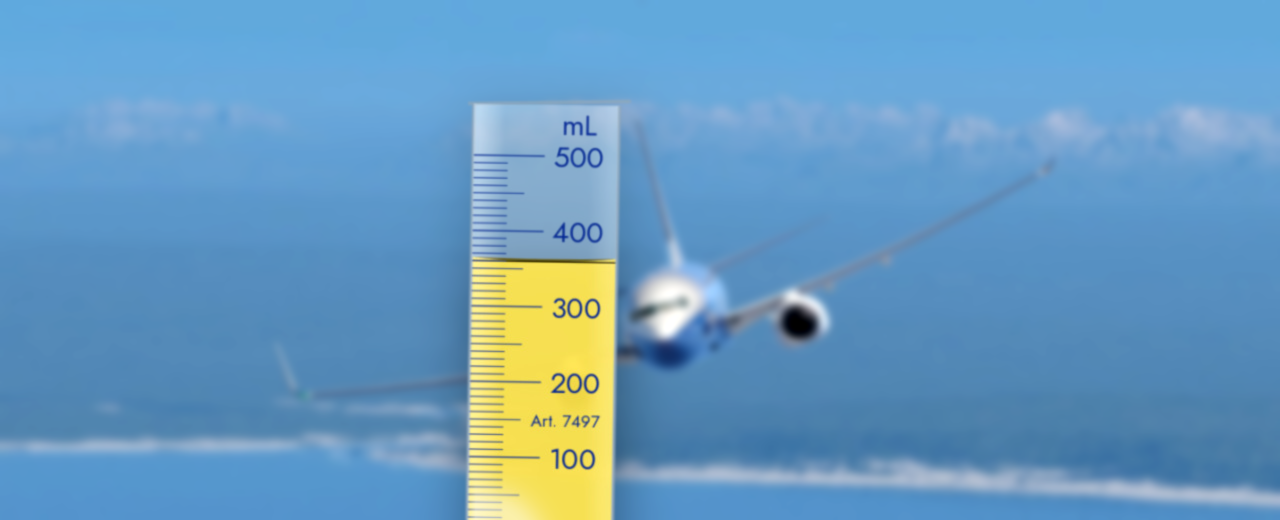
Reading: 360 (mL)
